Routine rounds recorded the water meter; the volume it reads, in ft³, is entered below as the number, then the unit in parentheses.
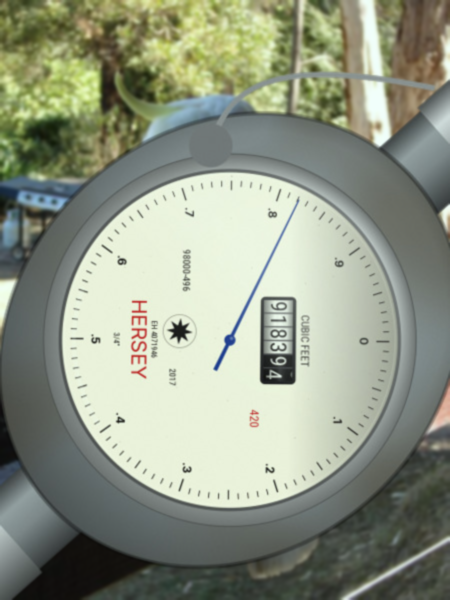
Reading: 918393.82 (ft³)
